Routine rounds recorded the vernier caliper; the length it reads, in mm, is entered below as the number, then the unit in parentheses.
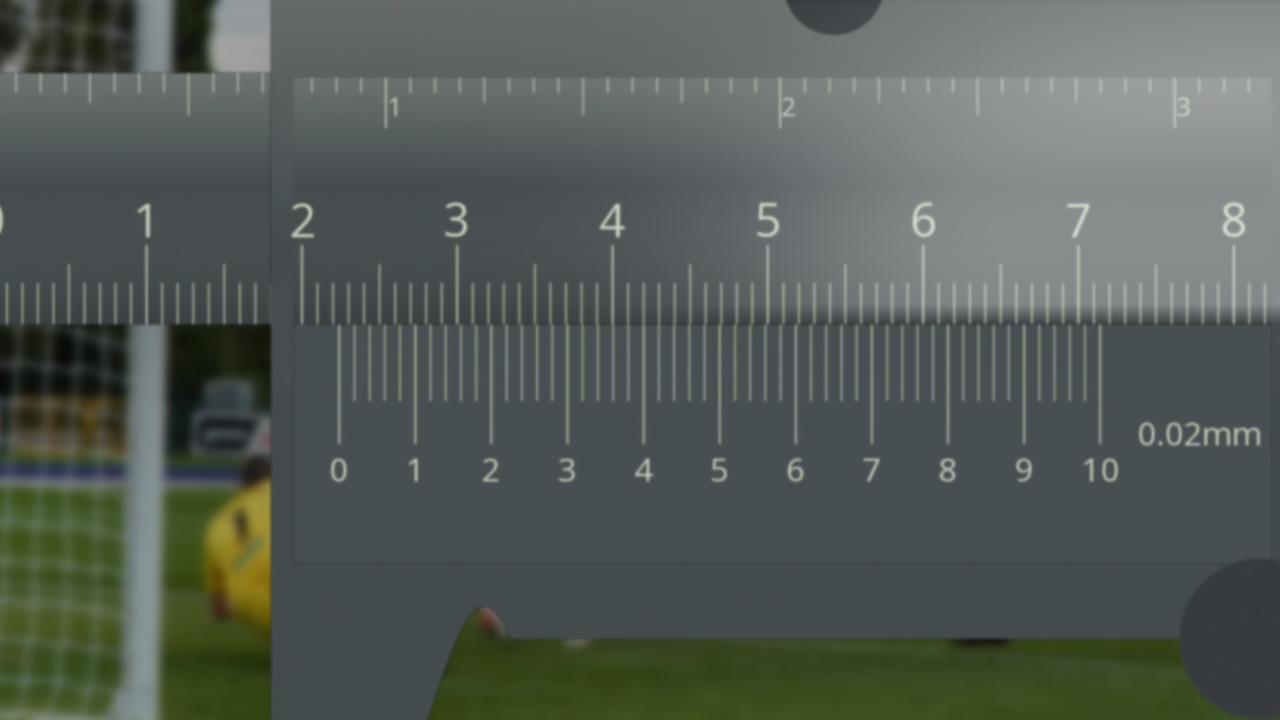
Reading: 22.4 (mm)
